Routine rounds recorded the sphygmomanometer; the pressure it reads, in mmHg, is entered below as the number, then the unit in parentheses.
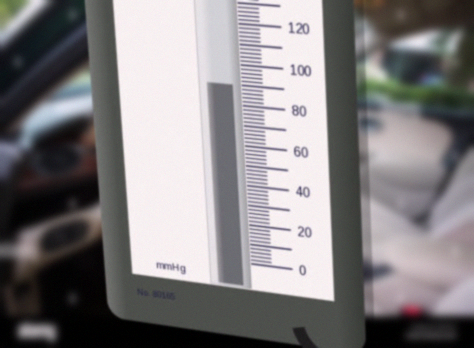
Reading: 90 (mmHg)
